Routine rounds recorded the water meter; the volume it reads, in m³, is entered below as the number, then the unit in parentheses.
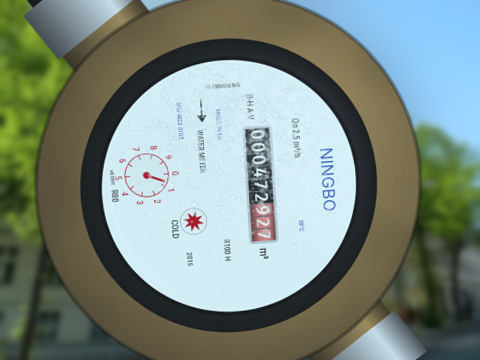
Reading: 472.9270 (m³)
